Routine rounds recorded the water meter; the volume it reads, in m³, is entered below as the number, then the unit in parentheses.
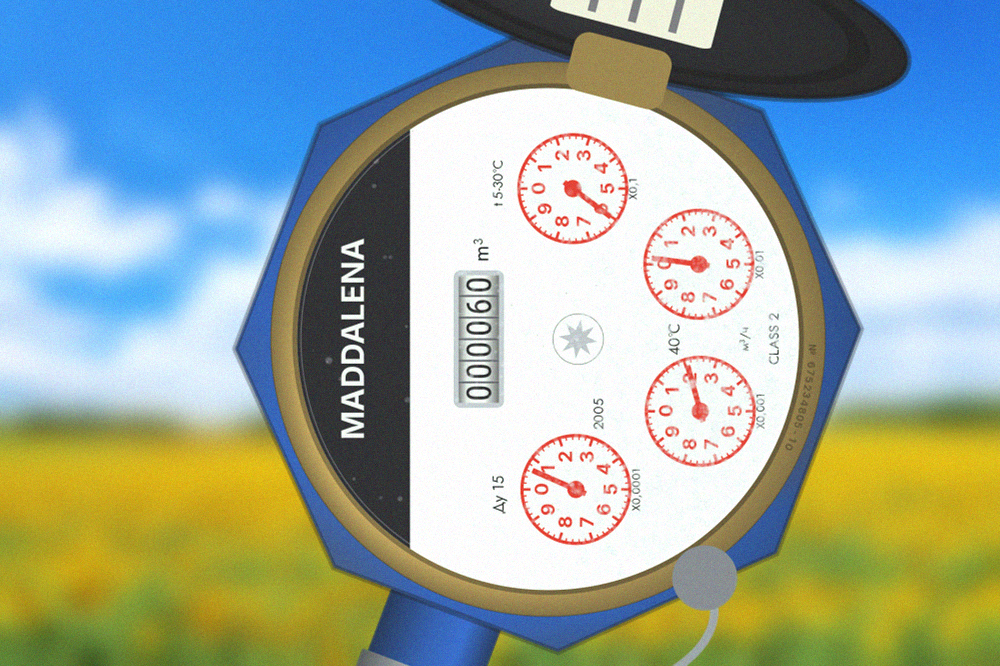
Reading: 60.6020 (m³)
